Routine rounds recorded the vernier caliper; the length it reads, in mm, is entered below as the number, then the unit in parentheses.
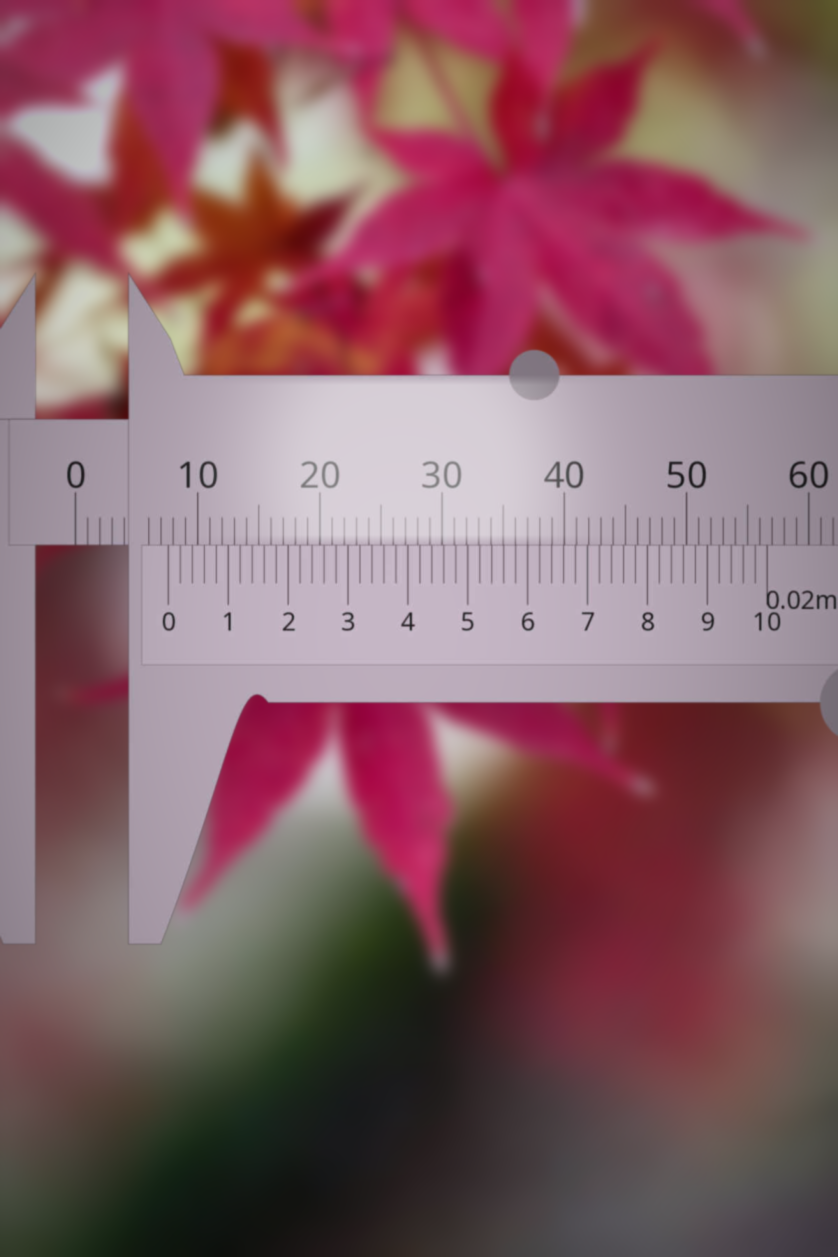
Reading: 7.6 (mm)
